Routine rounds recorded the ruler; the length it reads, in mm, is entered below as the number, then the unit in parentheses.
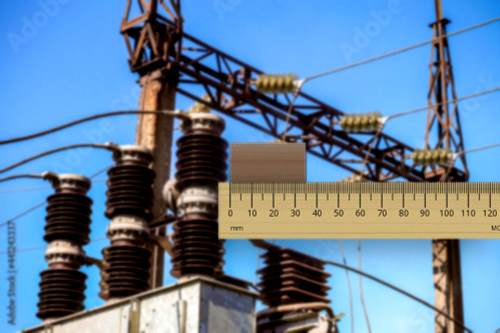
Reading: 35 (mm)
